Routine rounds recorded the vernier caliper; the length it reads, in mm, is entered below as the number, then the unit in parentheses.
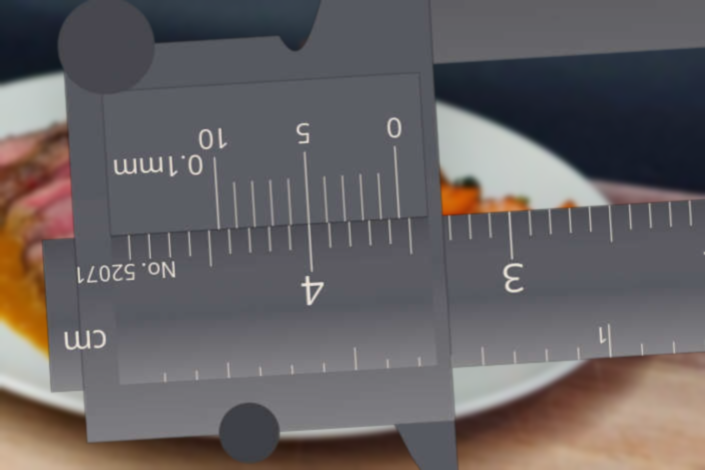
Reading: 35.5 (mm)
